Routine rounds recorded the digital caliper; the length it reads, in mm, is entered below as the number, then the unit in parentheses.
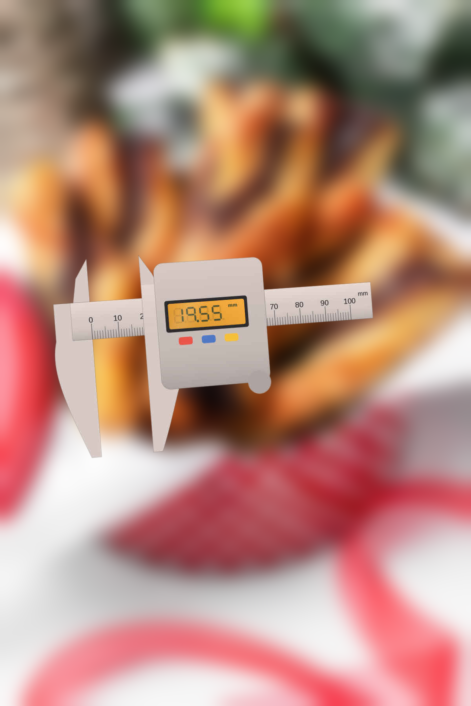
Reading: 19.55 (mm)
